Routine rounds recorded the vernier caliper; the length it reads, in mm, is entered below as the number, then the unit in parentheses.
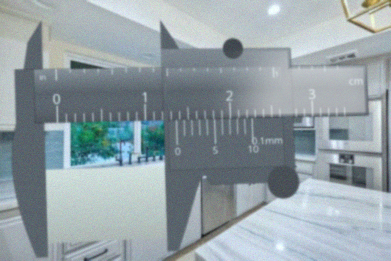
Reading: 13.6 (mm)
